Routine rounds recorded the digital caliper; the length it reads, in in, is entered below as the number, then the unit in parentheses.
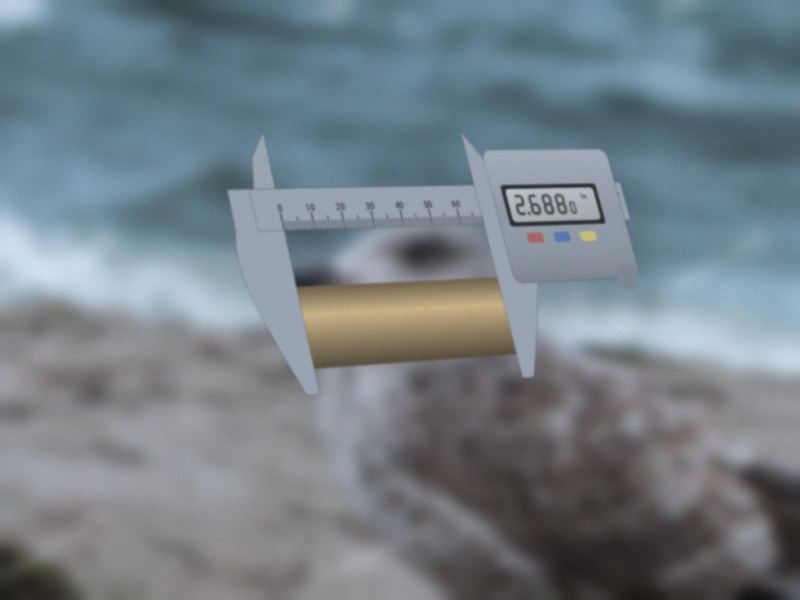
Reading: 2.6880 (in)
